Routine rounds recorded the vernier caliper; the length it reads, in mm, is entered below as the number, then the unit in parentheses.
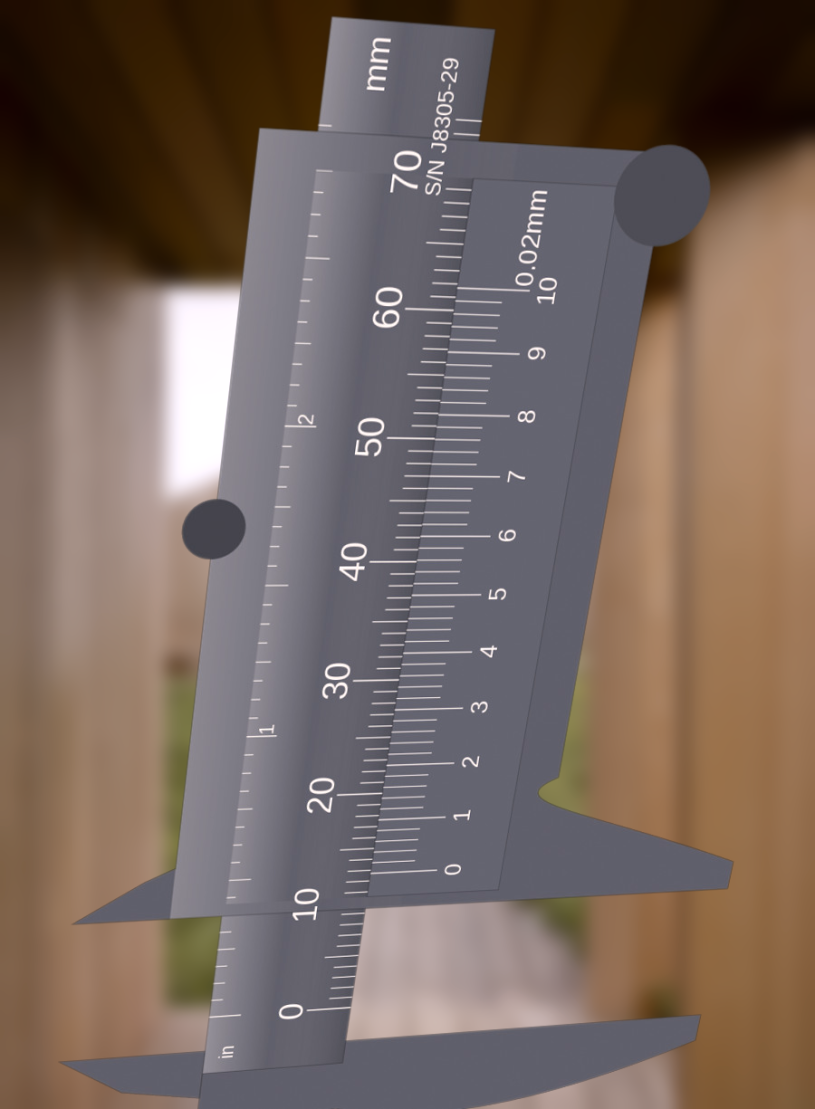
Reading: 12.7 (mm)
